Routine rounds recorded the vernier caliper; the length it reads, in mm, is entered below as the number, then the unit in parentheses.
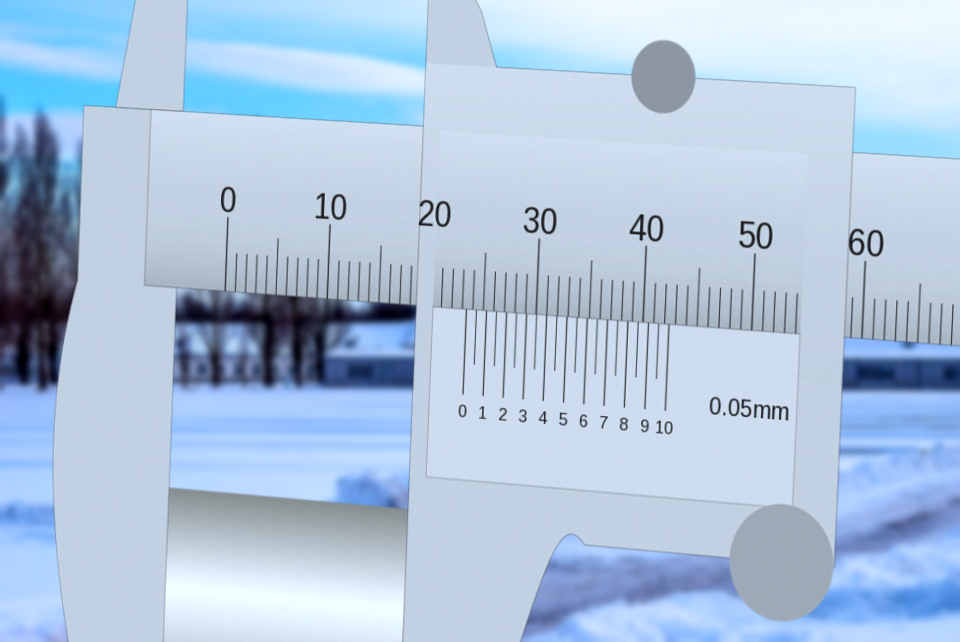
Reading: 23.4 (mm)
